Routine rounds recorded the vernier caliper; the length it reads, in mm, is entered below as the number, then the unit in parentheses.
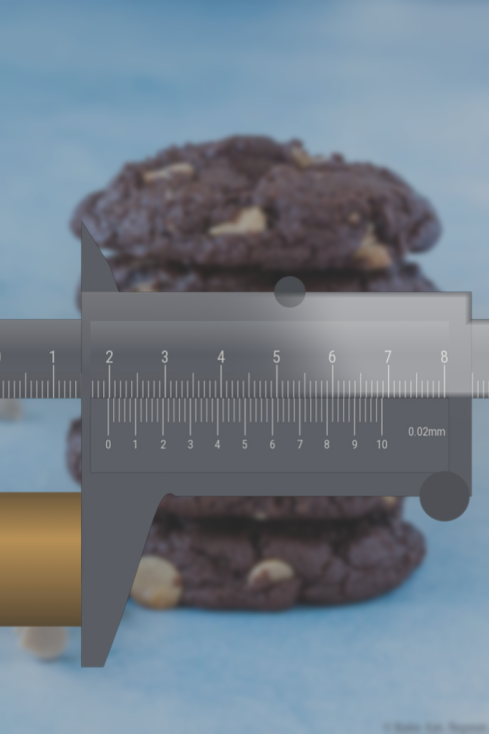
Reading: 19.8 (mm)
